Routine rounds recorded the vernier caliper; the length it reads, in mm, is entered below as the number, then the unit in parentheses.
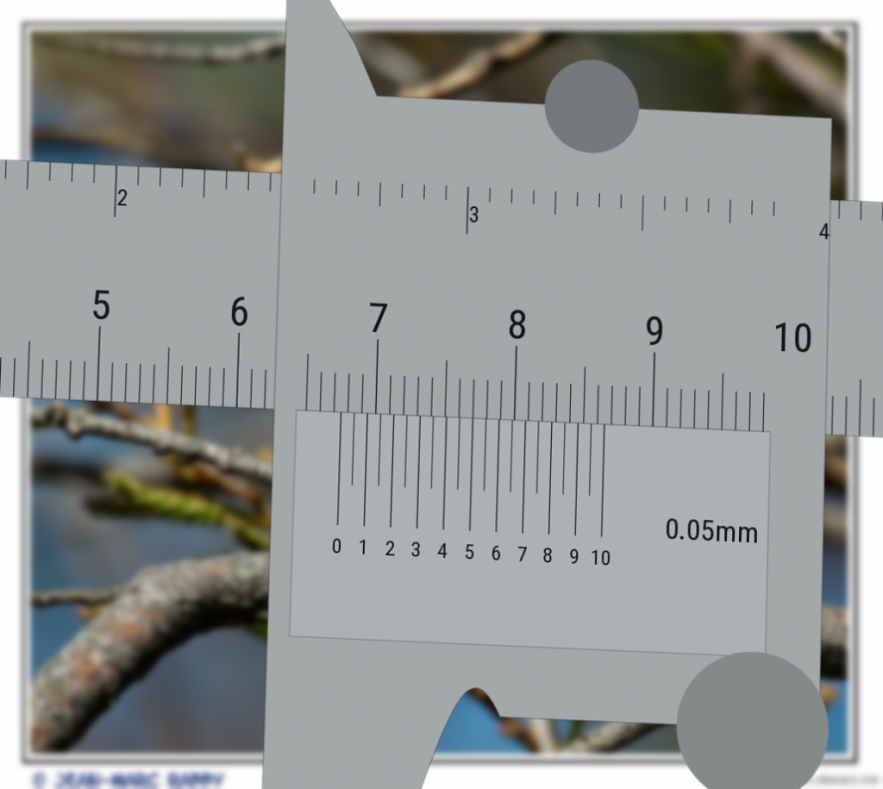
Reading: 67.5 (mm)
